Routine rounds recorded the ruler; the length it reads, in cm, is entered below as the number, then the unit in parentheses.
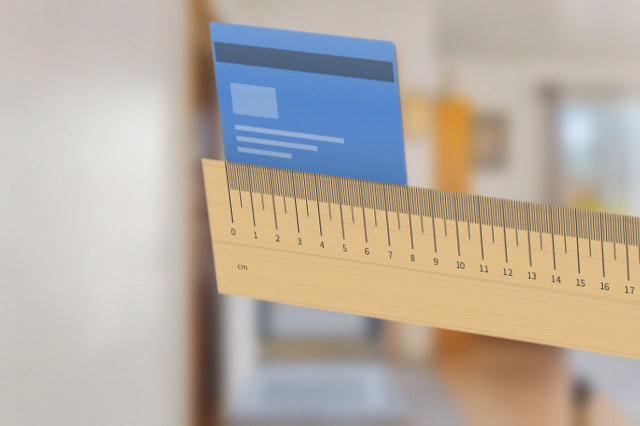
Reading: 8 (cm)
